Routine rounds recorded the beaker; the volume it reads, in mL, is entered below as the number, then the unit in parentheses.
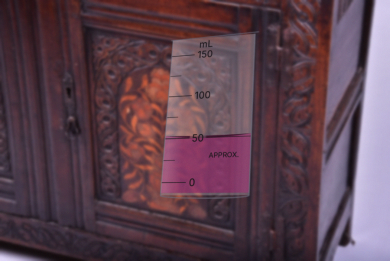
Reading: 50 (mL)
